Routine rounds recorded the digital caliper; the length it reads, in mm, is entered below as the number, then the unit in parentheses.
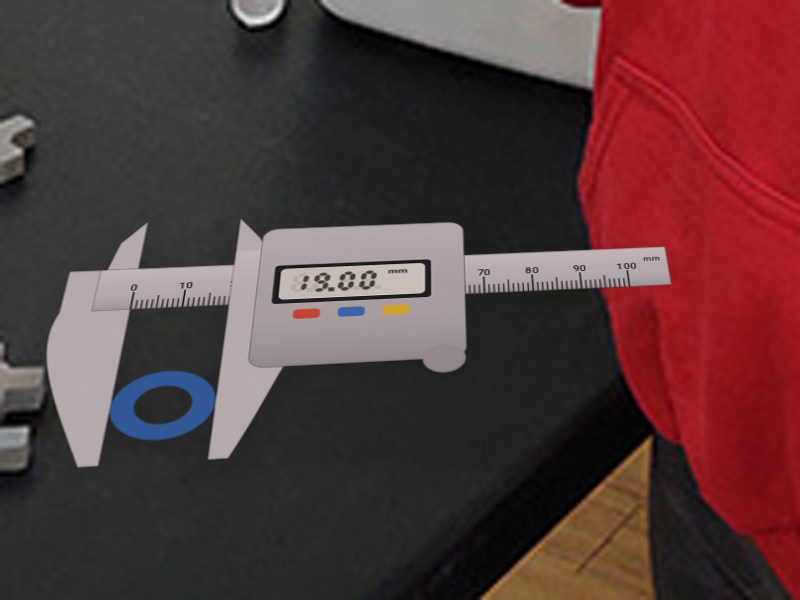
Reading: 19.00 (mm)
